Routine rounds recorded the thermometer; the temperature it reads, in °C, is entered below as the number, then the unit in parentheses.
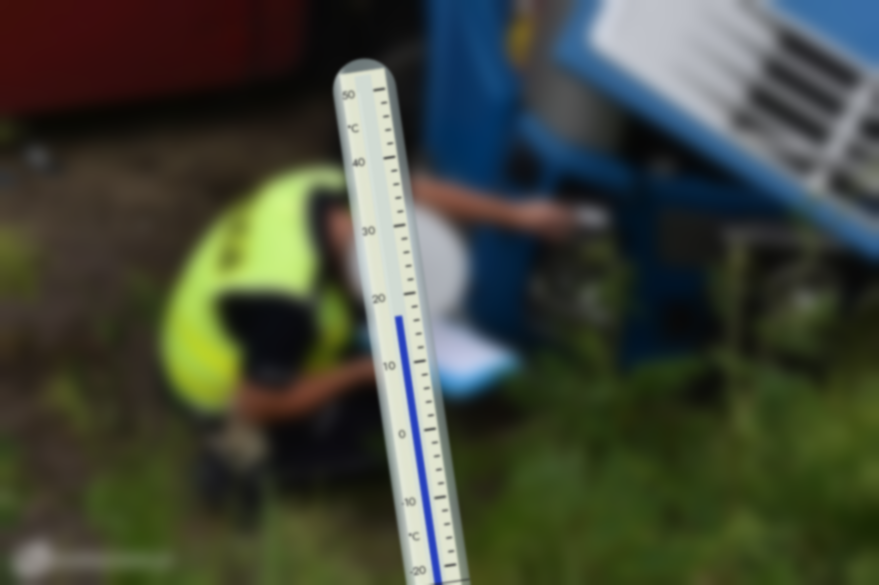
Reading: 17 (°C)
